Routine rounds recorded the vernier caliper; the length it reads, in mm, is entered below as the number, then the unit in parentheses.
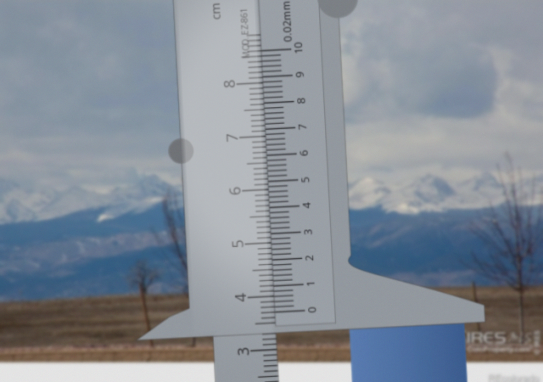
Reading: 37.0 (mm)
